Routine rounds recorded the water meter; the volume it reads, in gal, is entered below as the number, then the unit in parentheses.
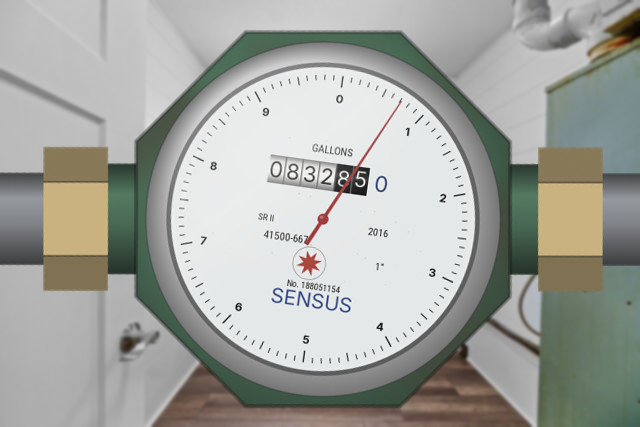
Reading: 832850.7 (gal)
